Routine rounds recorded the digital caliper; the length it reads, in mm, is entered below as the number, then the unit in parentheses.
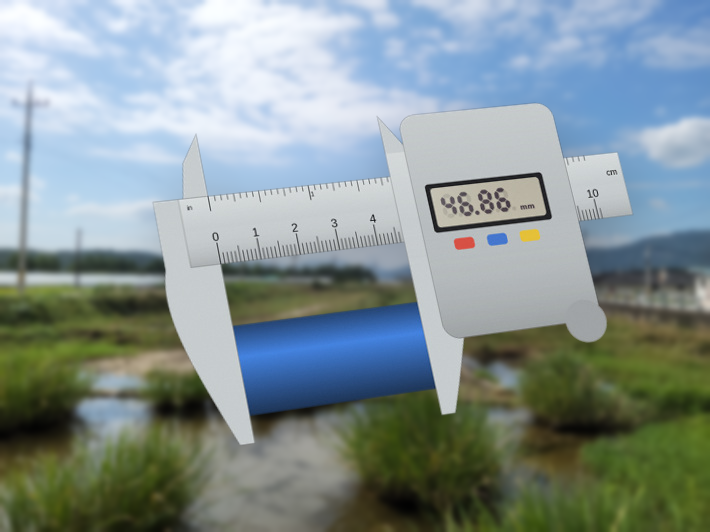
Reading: 46.86 (mm)
